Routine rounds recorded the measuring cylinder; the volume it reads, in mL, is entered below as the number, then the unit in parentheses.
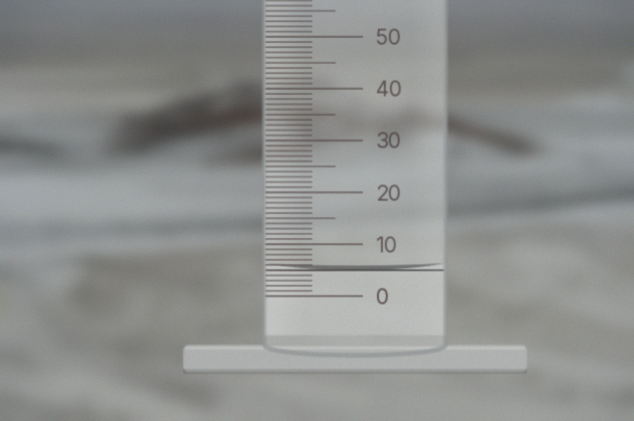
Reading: 5 (mL)
